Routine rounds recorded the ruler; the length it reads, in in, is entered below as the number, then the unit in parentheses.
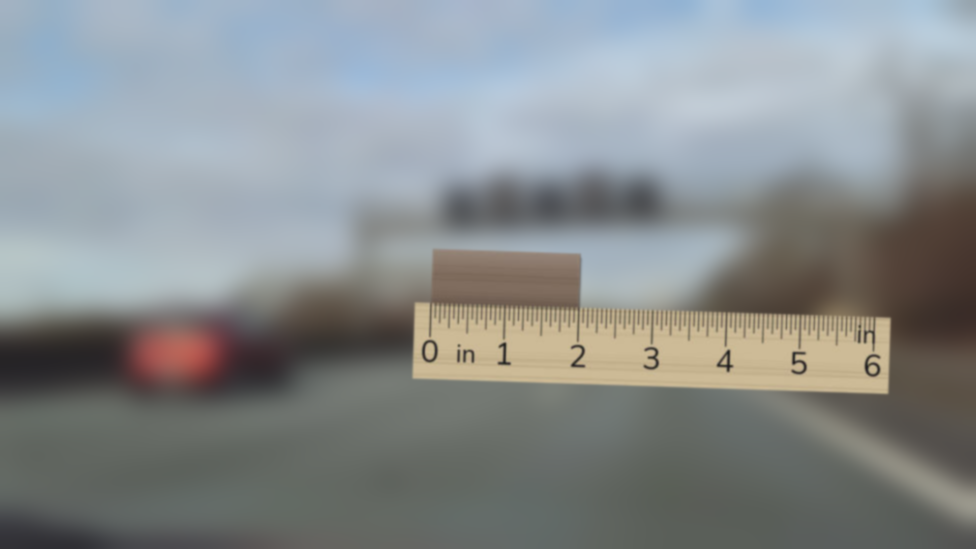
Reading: 2 (in)
